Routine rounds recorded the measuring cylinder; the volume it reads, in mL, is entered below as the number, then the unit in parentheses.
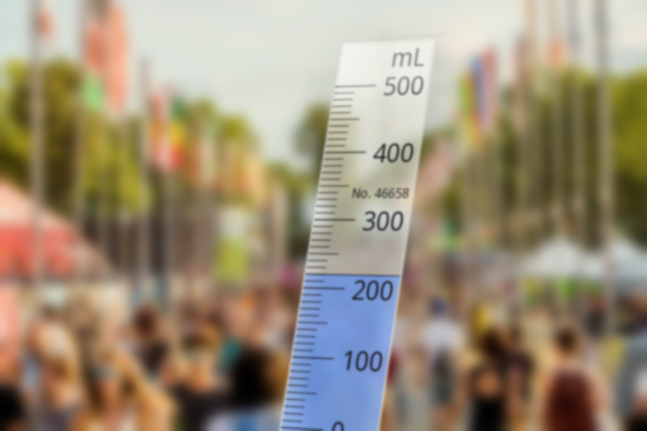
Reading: 220 (mL)
